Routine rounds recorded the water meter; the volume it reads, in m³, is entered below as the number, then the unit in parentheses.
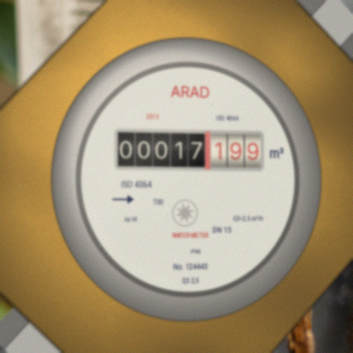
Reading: 17.199 (m³)
